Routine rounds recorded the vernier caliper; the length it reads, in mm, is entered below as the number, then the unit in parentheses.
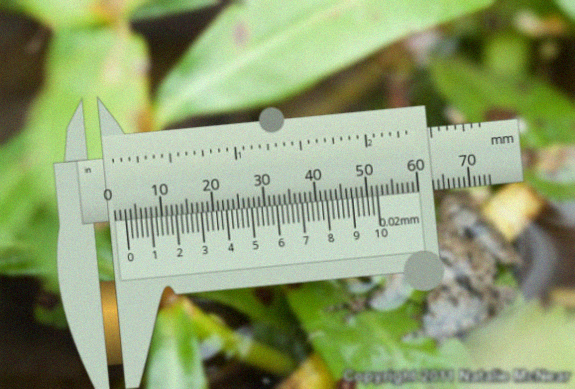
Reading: 3.0 (mm)
